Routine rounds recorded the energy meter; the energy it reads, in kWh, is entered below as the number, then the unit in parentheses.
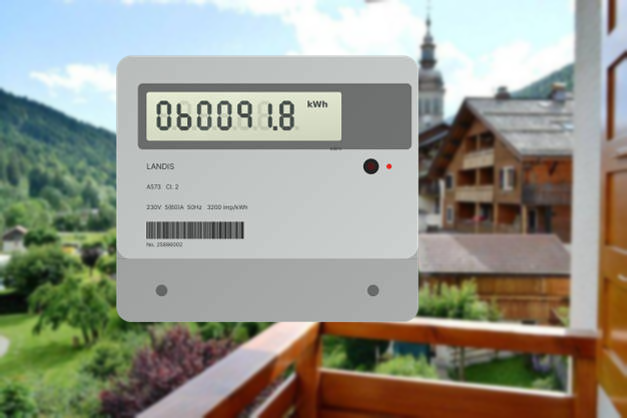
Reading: 60091.8 (kWh)
